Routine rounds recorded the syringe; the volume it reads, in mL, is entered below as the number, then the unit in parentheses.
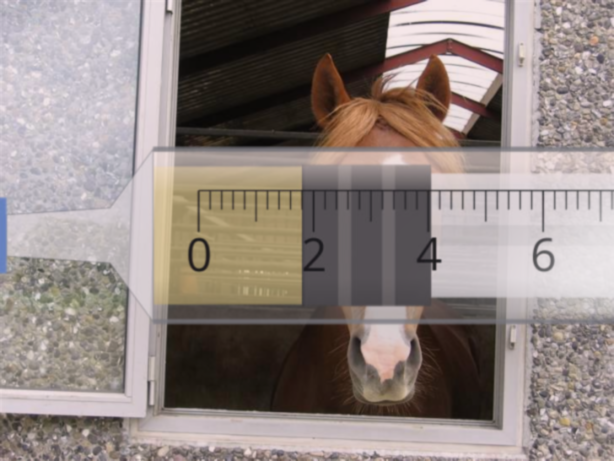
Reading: 1.8 (mL)
